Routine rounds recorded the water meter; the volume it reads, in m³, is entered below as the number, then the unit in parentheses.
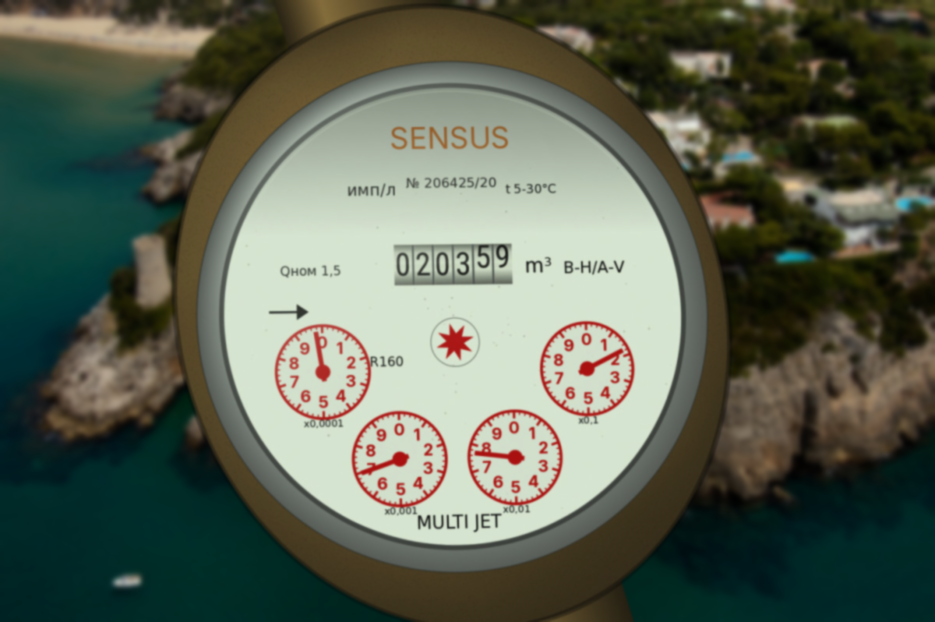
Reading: 20359.1769 (m³)
